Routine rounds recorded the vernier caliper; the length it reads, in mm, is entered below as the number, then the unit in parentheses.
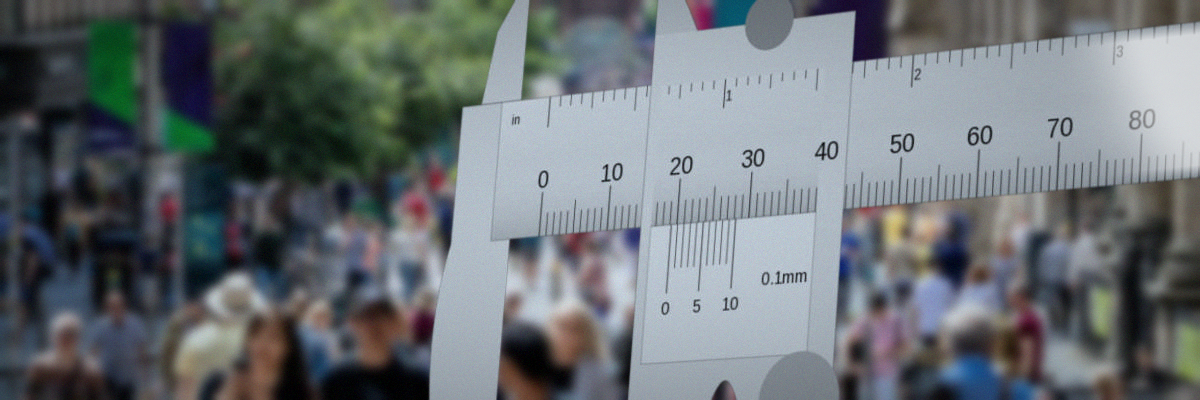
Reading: 19.2 (mm)
